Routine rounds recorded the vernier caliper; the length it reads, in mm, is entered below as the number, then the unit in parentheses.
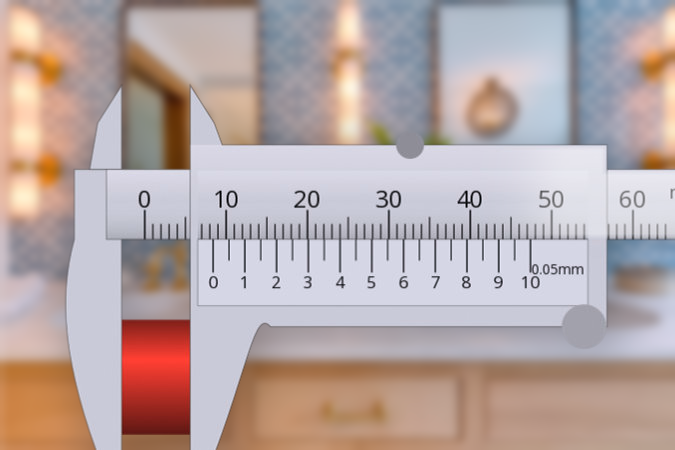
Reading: 8.4 (mm)
